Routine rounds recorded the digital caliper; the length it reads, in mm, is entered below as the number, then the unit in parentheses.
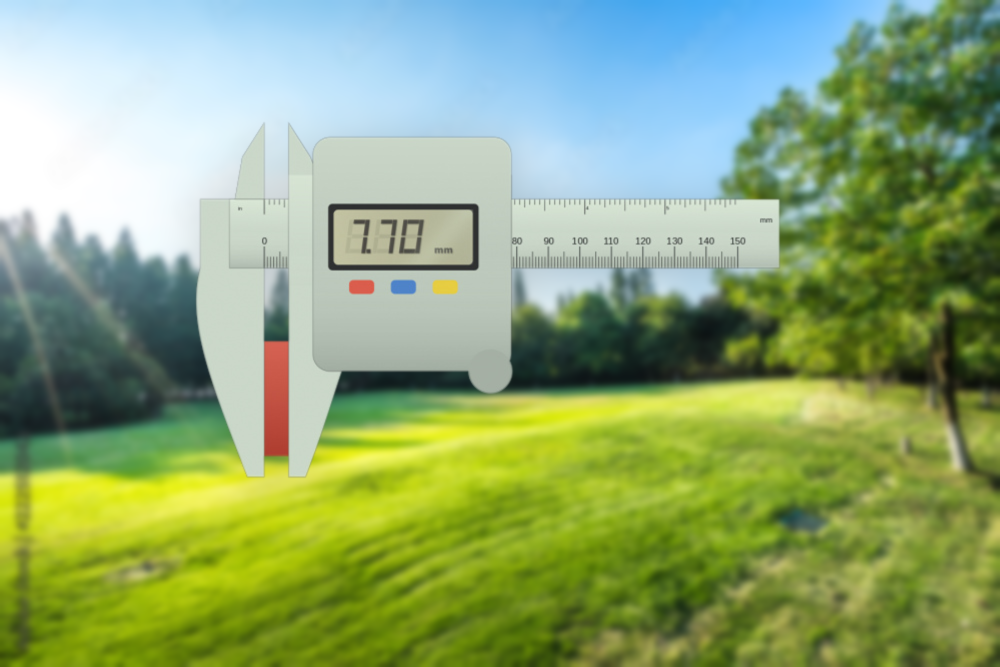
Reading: 7.70 (mm)
